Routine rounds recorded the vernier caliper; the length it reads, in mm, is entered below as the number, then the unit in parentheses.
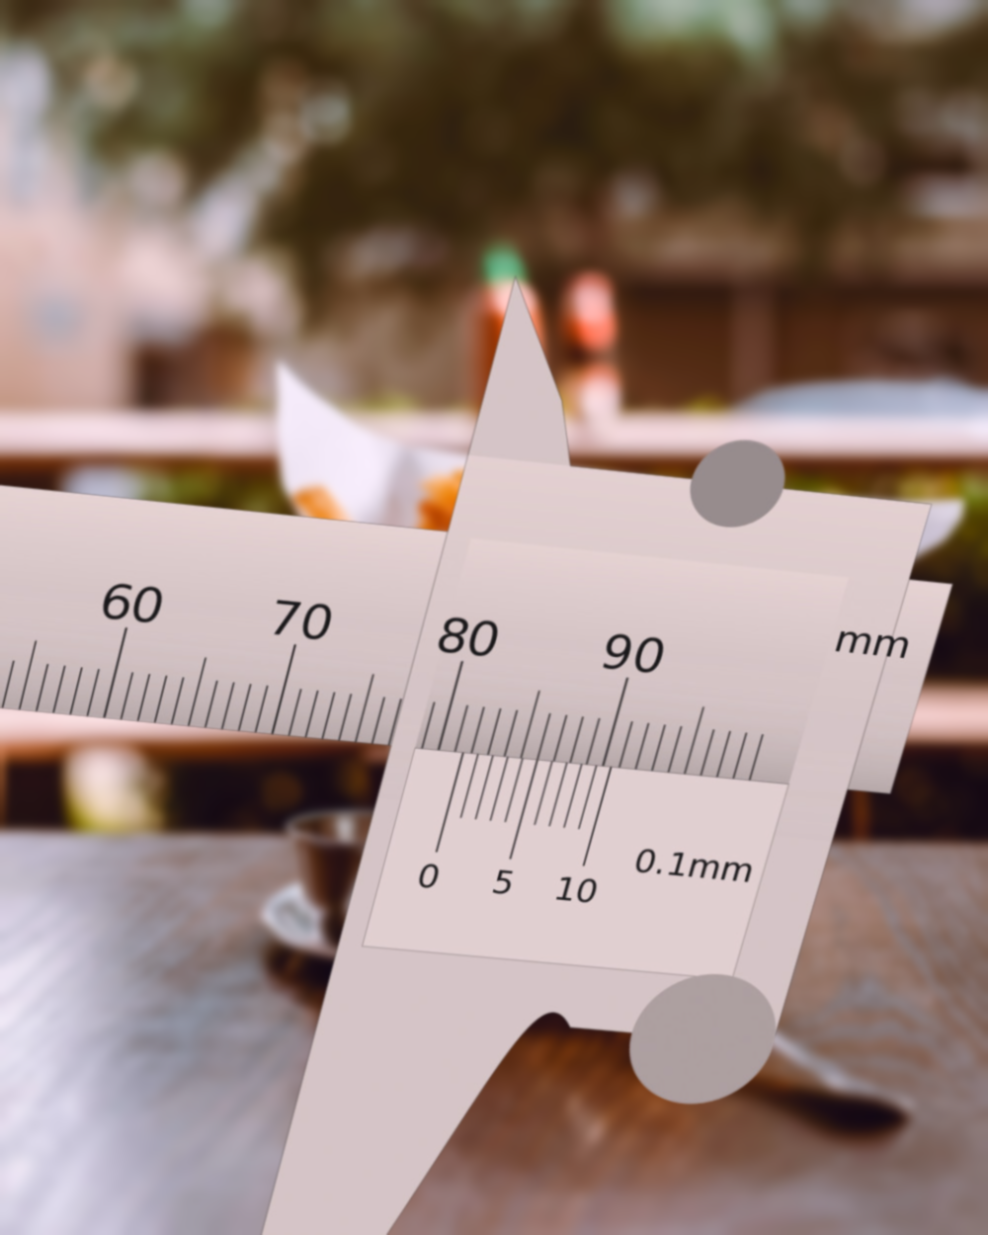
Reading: 81.5 (mm)
